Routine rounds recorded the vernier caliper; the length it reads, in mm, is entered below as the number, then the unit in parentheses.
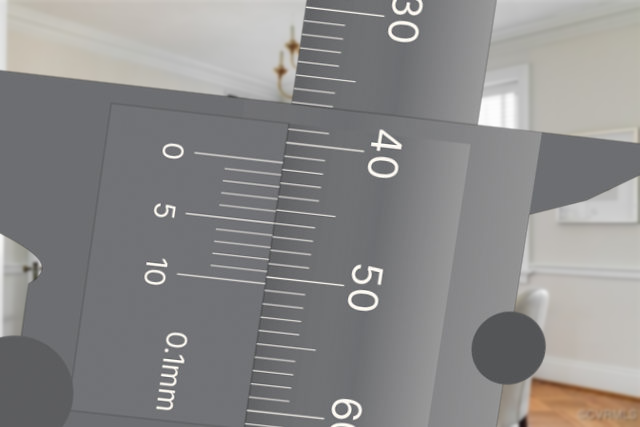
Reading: 41.5 (mm)
